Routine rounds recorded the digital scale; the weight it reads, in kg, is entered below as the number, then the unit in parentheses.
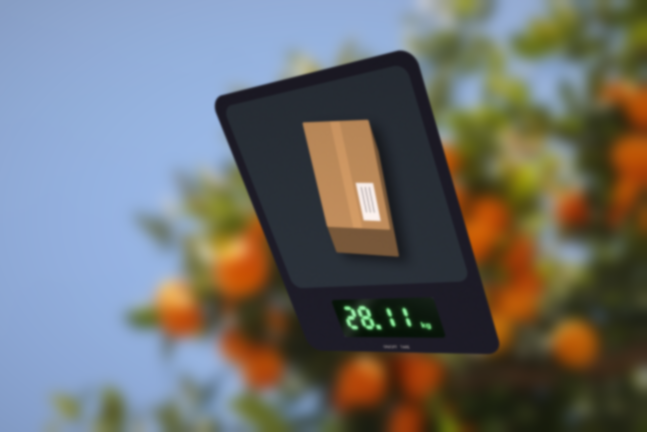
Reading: 28.11 (kg)
